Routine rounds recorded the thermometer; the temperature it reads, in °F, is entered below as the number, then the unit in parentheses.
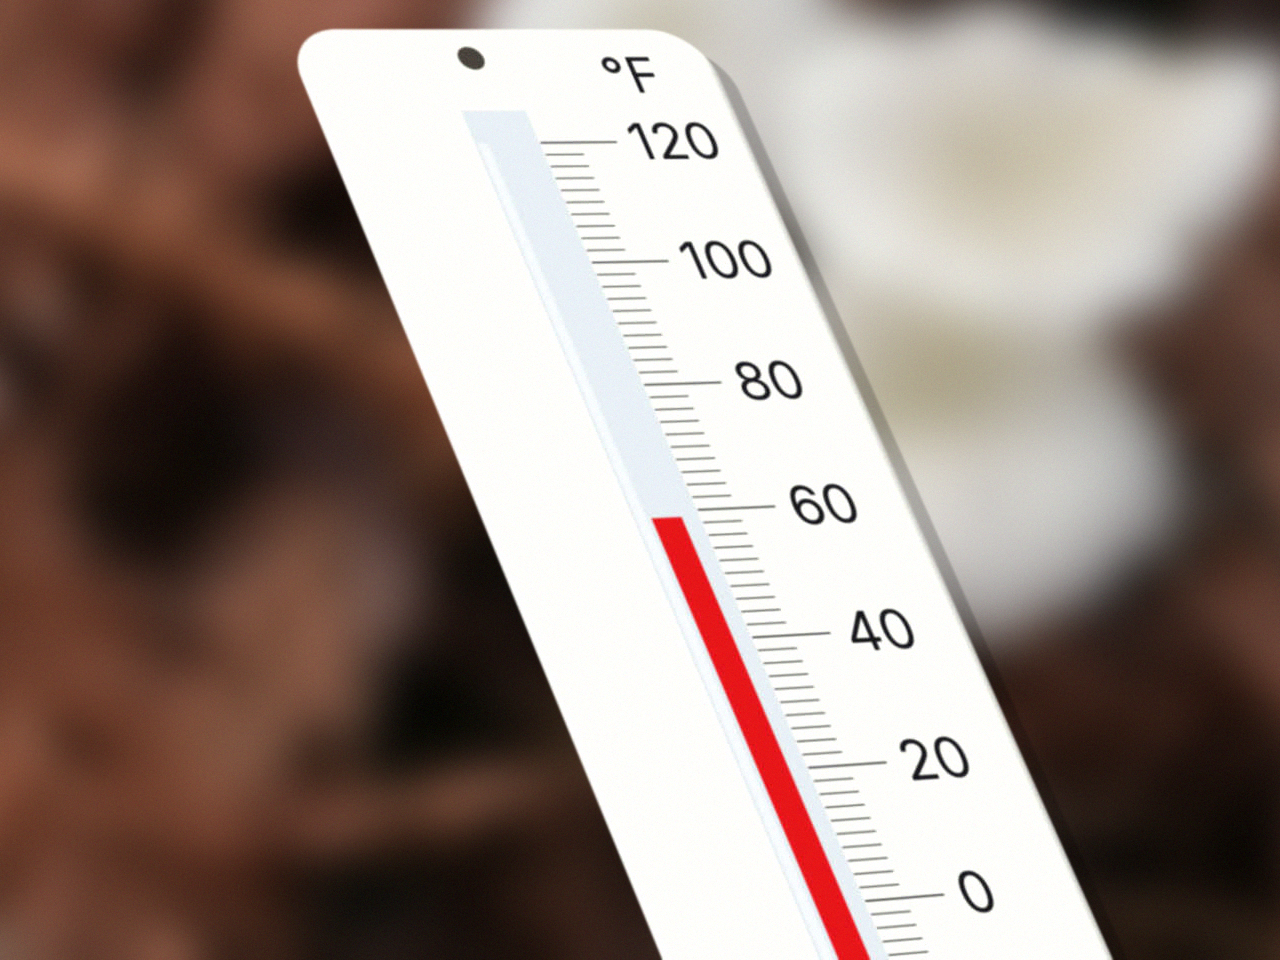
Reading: 59 (°F)
